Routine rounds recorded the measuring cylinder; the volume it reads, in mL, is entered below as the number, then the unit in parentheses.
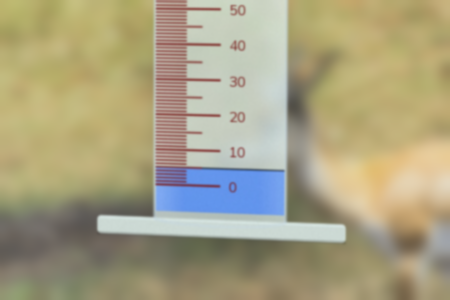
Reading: 5 (mL)
